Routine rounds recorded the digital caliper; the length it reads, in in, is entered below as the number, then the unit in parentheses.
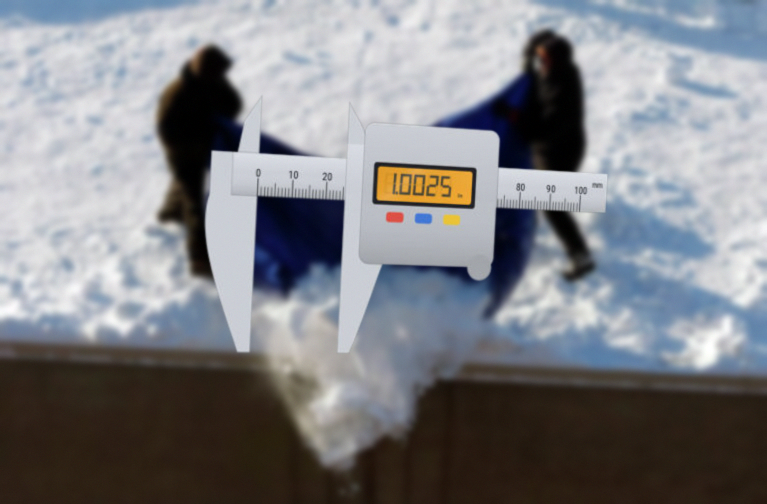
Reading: 1.0025 (in)
